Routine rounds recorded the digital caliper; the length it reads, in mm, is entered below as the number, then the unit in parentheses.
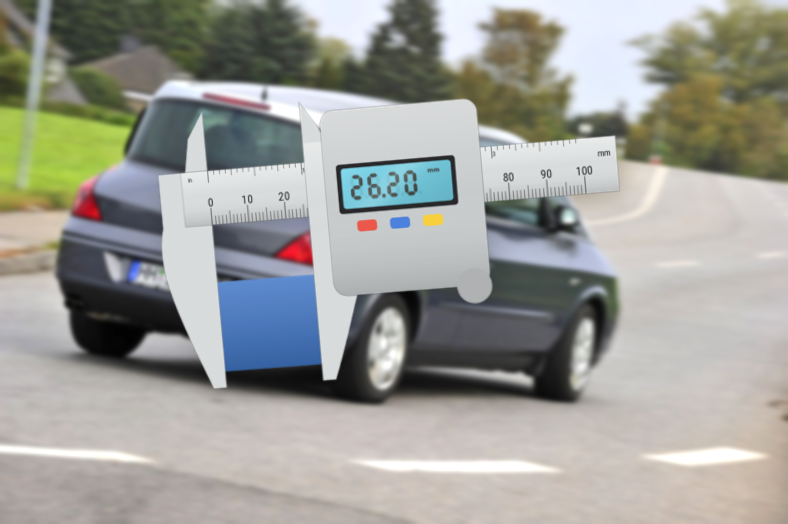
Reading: 26.20 (mm)
